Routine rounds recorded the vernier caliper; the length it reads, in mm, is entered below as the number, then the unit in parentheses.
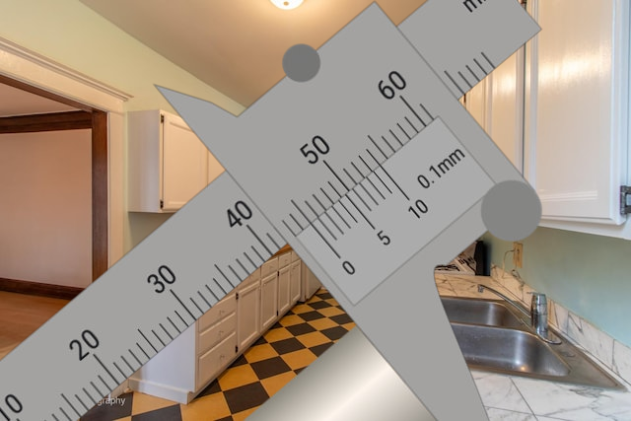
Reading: 45.0 (mm)
